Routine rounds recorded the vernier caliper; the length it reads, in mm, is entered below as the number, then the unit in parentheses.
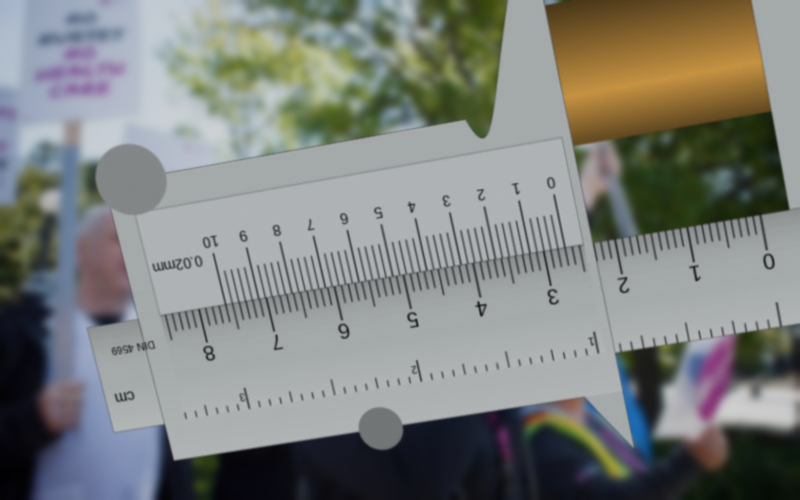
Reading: 27.0 (mm)
